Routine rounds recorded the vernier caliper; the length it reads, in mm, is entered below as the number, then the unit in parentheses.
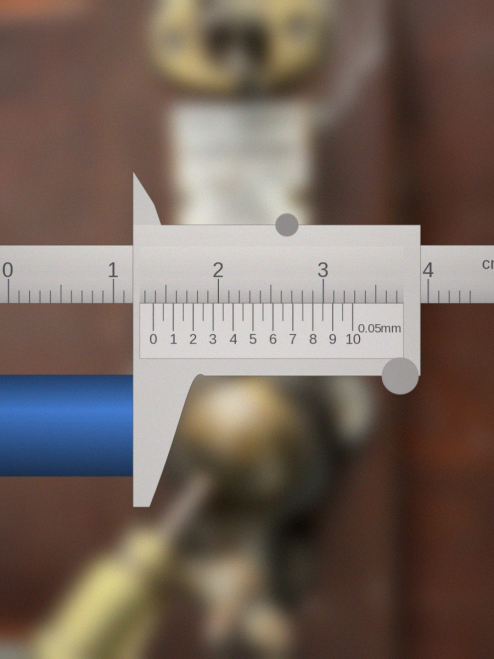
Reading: 13.8 (mm)
